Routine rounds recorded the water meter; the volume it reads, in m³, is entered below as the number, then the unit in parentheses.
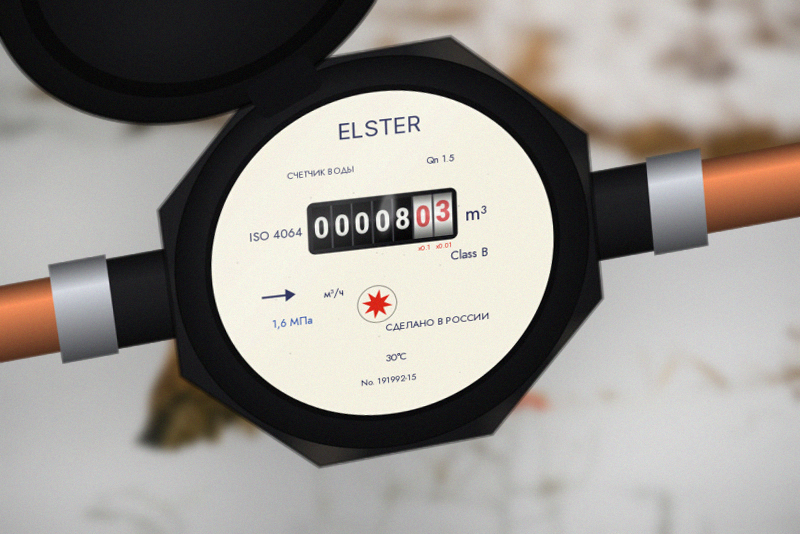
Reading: 8.03 (m³)
